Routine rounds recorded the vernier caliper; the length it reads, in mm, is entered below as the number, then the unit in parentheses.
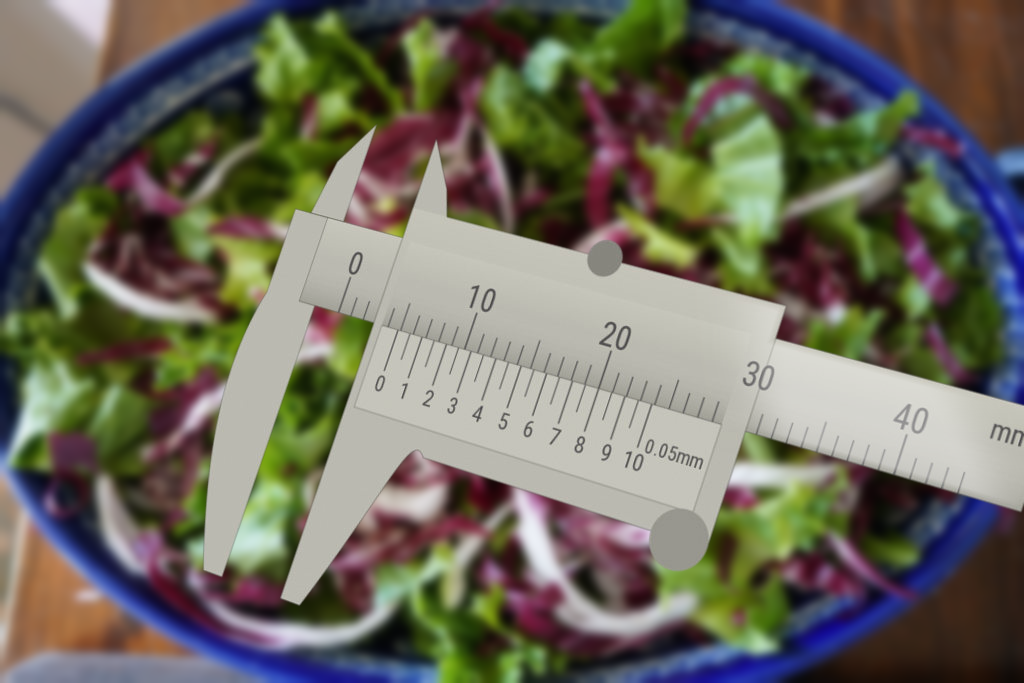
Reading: 4.8 (mm)
